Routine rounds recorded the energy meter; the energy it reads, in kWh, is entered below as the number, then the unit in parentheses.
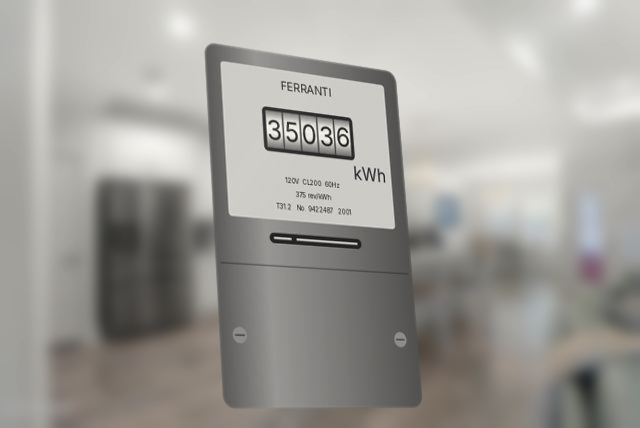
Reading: 35036 (kWh)
